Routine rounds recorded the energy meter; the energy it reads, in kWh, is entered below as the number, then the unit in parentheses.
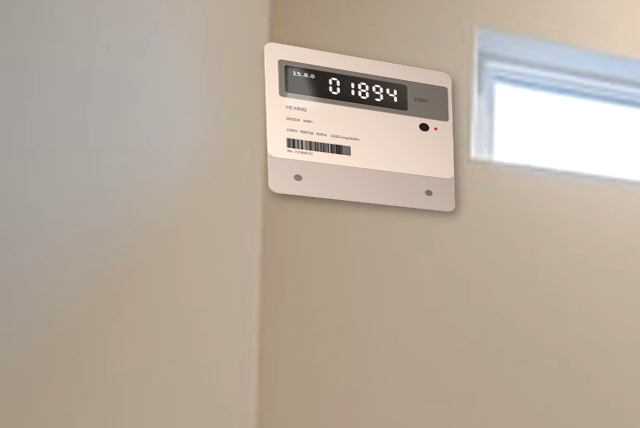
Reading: 1894 (kWh)
